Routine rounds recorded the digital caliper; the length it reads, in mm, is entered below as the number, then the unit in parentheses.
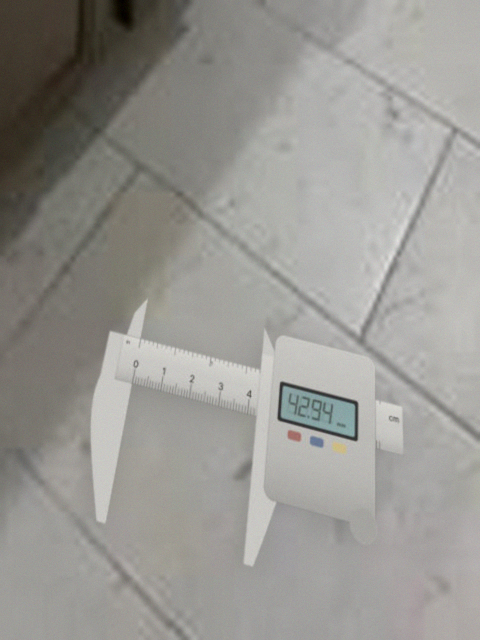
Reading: 42.94 (mm)
